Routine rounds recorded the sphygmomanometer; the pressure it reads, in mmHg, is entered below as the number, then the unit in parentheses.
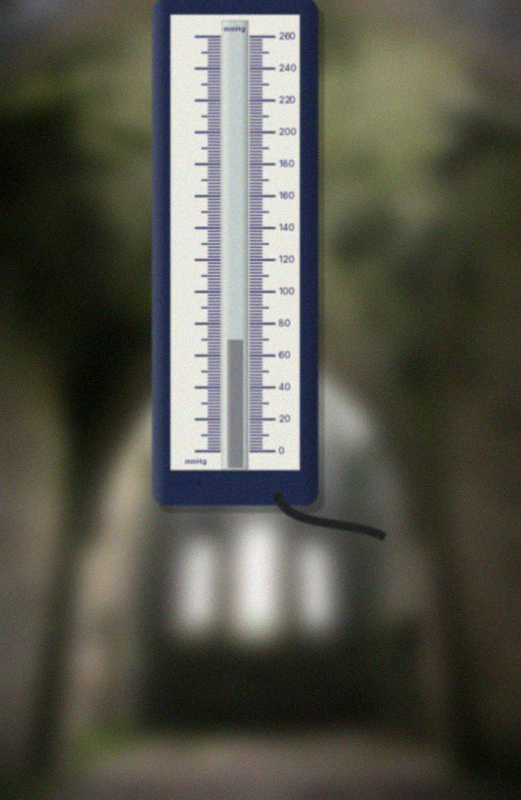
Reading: 70 (mmHg)
